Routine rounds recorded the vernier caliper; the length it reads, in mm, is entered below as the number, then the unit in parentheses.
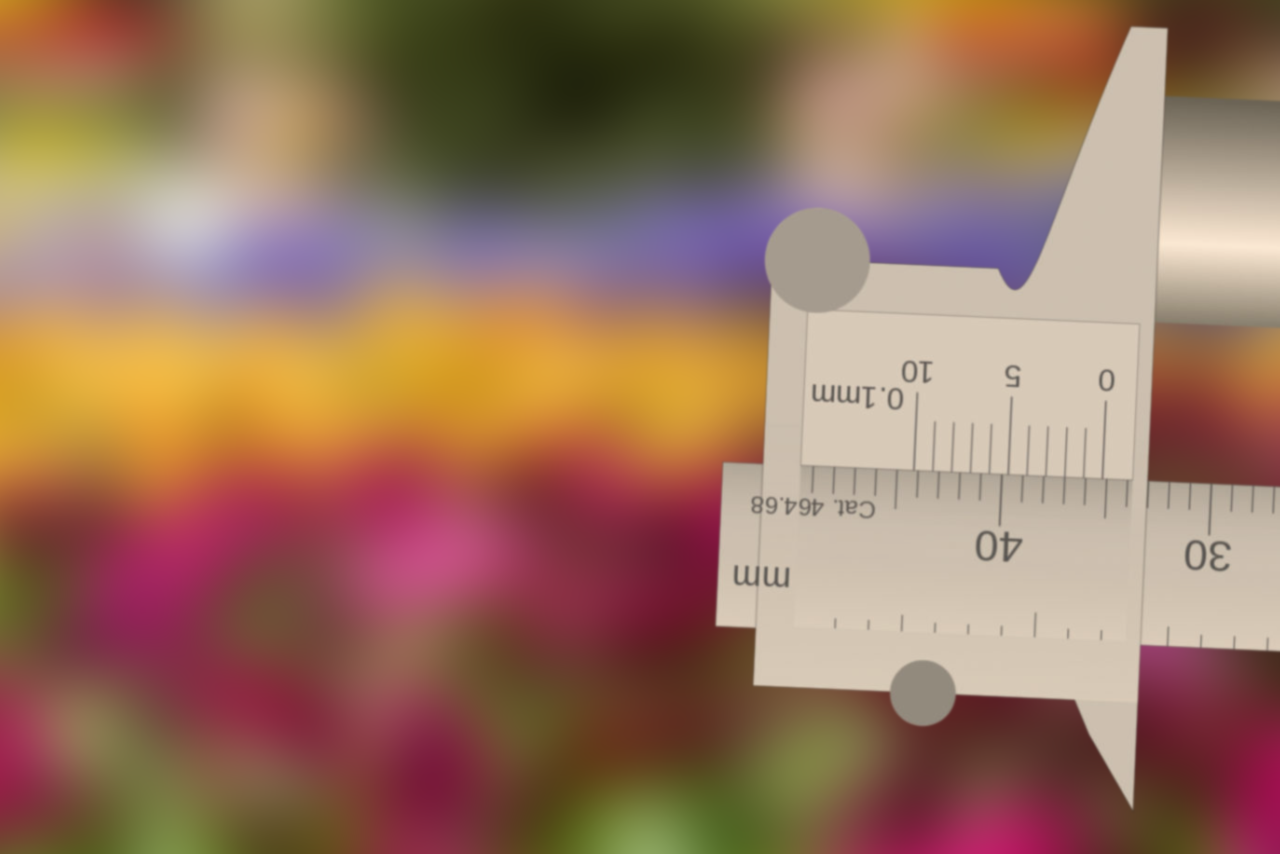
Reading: 35.2 (mm)
